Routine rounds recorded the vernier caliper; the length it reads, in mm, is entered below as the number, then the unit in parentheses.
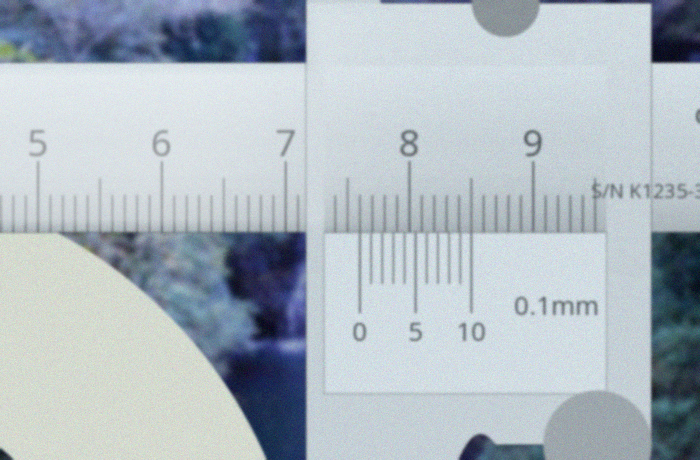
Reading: 76.0 (mm)
